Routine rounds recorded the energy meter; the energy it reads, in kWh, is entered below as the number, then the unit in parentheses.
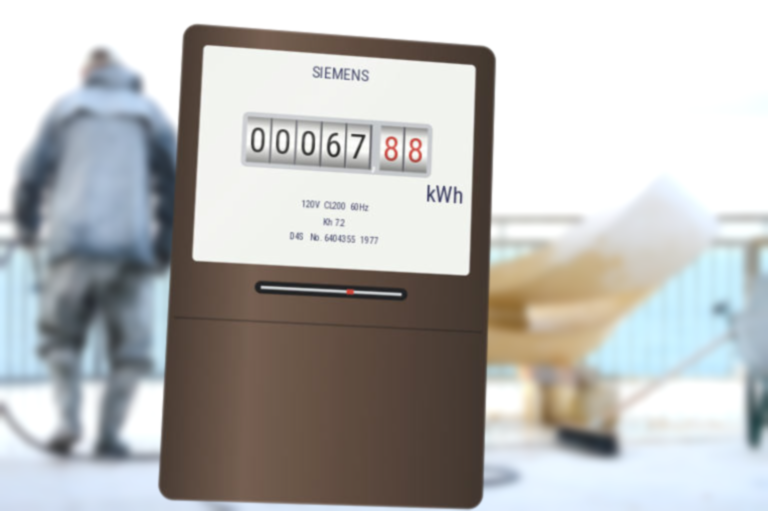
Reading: 67.88 (kWh)
